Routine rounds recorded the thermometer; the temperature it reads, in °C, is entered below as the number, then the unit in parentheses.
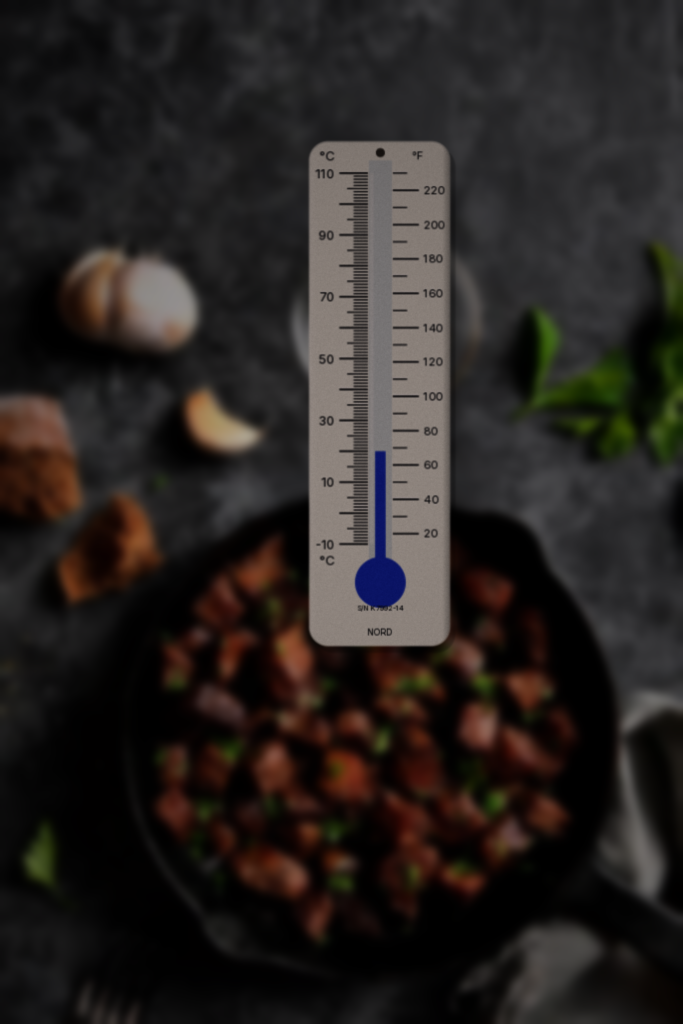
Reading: 20 (°C)
